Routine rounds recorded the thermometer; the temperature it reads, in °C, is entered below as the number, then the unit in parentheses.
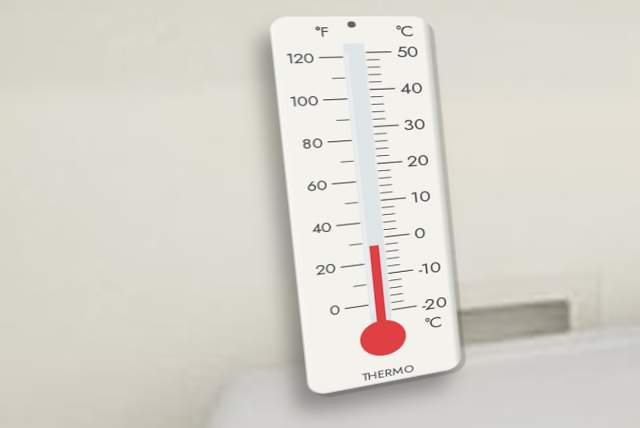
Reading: -2 (°C)
